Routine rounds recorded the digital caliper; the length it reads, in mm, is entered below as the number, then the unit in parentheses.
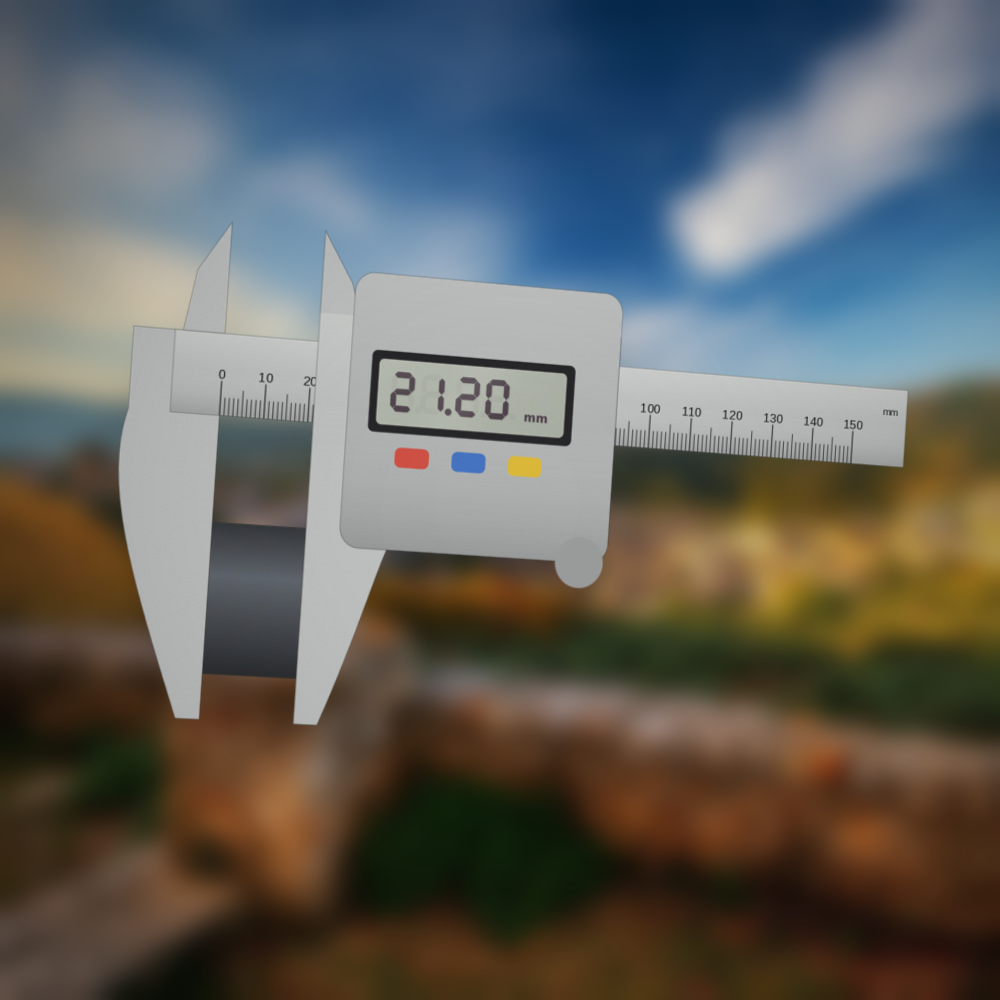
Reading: 21.20 (mm)
